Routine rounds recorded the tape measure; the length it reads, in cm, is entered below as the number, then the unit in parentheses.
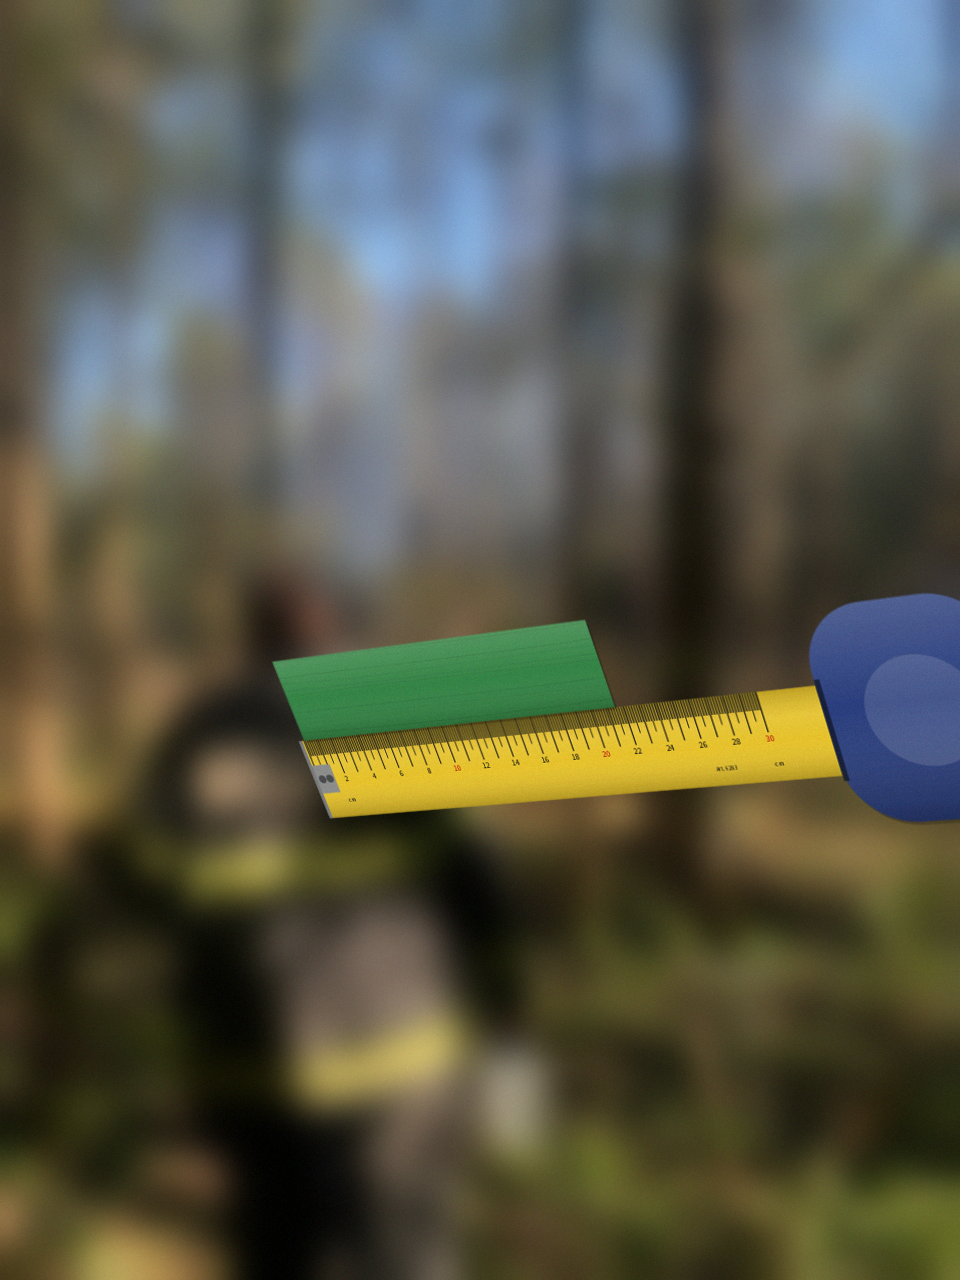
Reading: 21.5 (cm)
